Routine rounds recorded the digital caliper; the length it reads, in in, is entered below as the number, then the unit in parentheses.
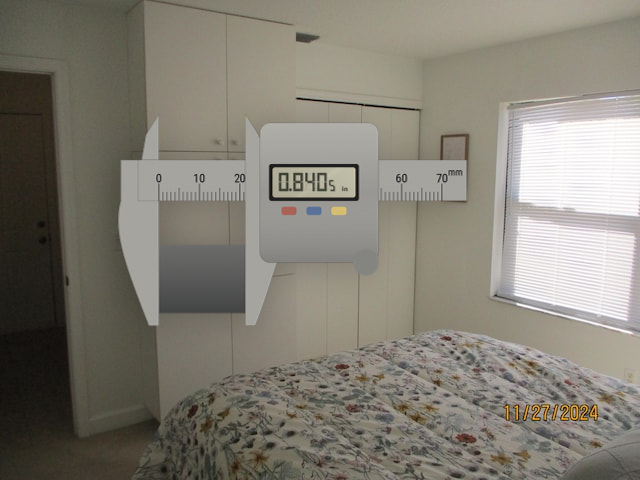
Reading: 0.8405 (in)
